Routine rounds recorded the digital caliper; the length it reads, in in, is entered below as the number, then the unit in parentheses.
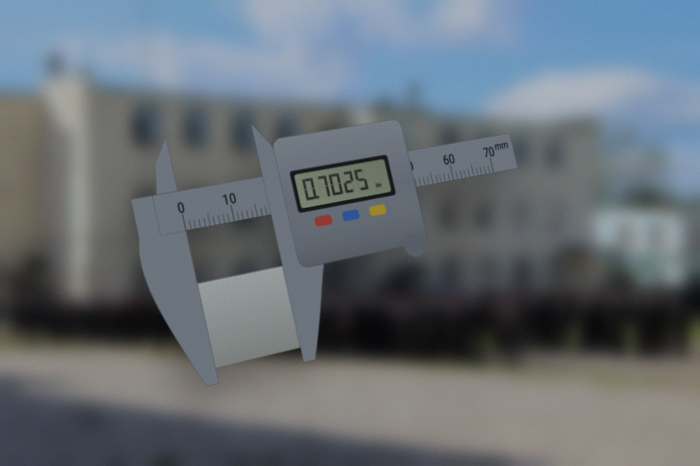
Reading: 0.7025 (in)
